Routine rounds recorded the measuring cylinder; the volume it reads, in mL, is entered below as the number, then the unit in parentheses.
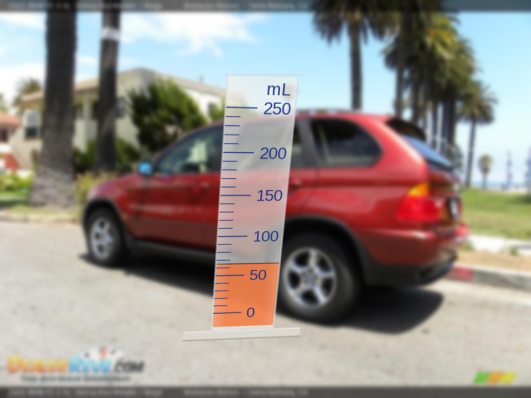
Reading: 65 (mL)
